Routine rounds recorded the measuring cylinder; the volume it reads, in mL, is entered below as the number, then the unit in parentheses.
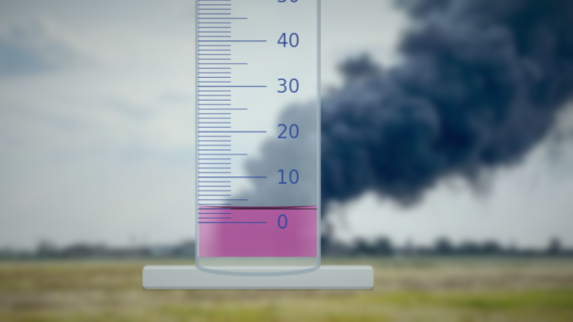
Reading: 3 (mL)
